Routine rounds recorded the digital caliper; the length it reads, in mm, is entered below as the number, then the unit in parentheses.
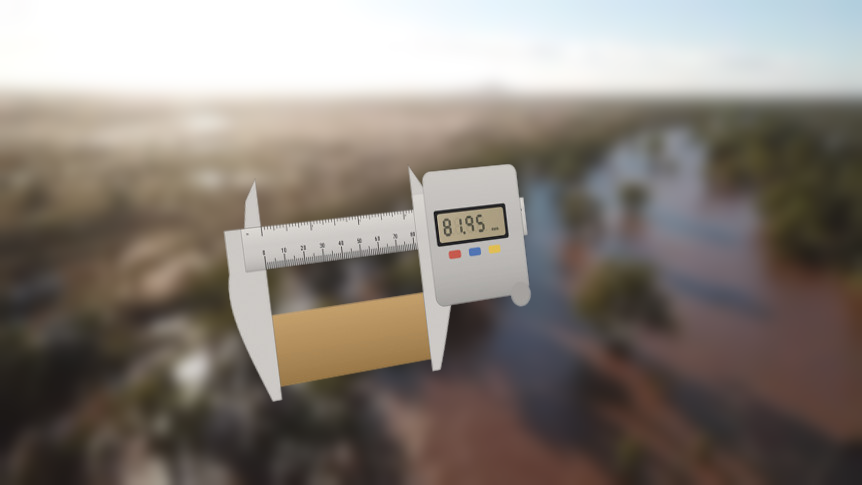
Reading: 81.95 (mm)
